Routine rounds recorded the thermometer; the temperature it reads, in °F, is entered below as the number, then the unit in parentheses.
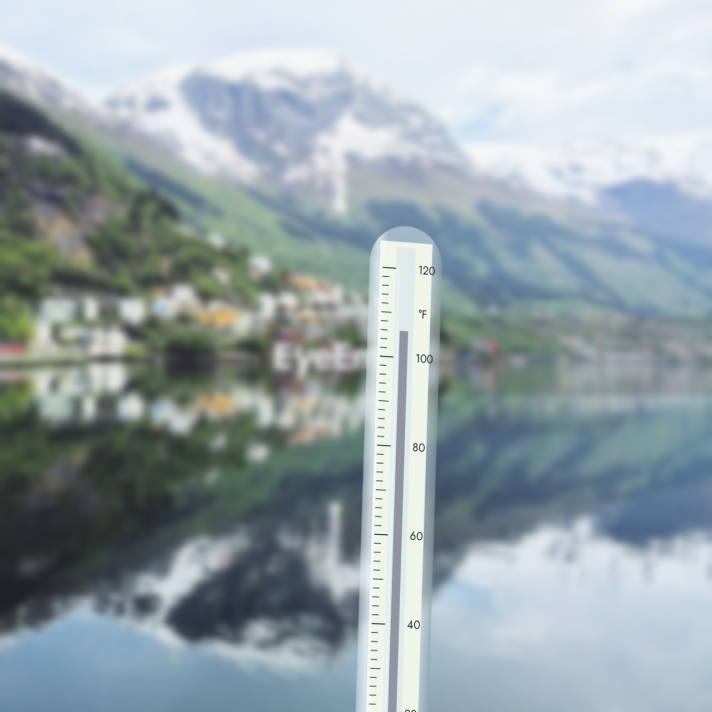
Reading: 106 (°F)
